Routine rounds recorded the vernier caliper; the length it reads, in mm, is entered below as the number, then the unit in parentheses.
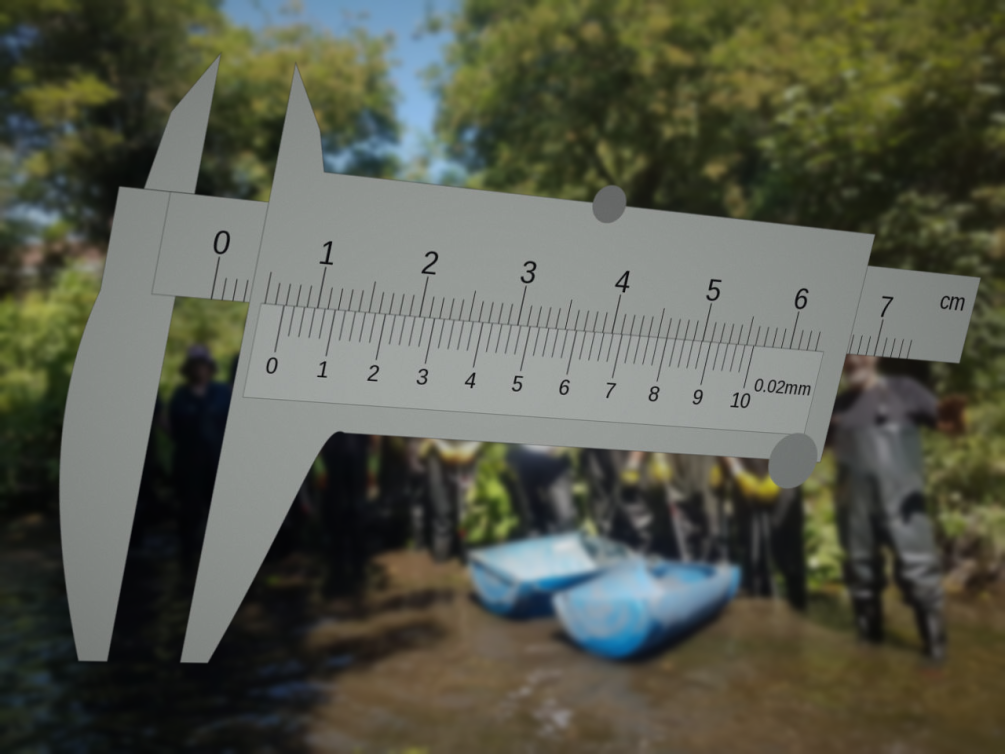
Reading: 6.8 (mm)
